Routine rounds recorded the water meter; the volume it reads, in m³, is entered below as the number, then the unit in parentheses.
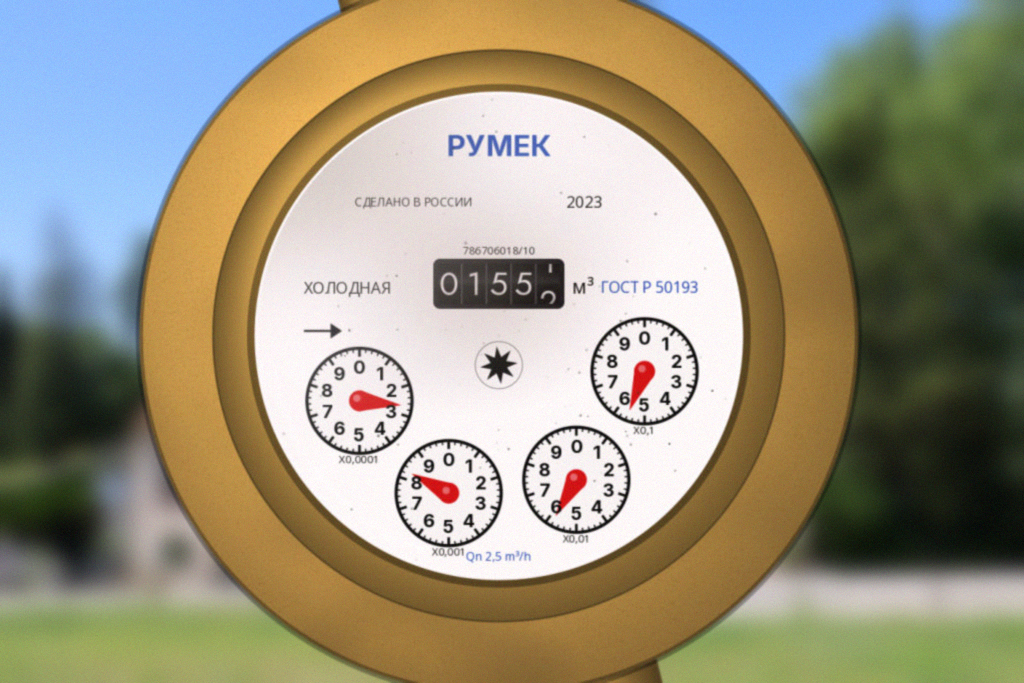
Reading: 1551.5582 (m³)
